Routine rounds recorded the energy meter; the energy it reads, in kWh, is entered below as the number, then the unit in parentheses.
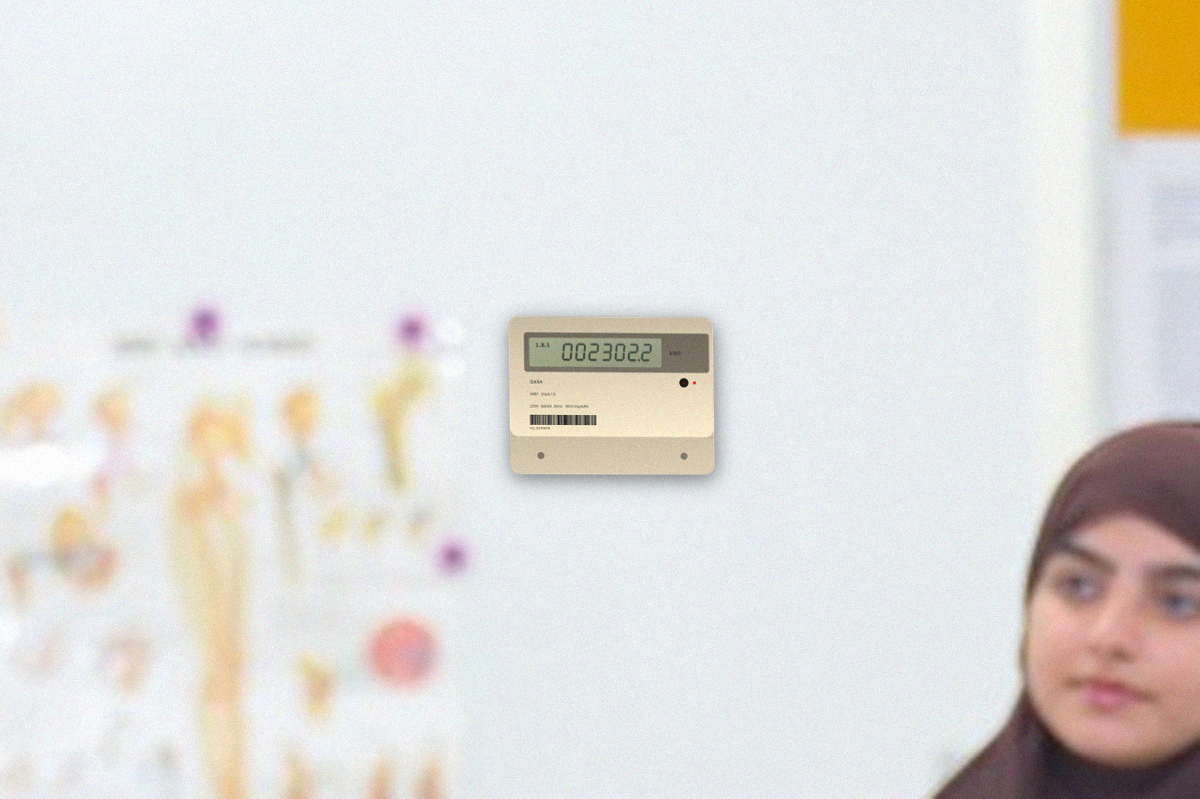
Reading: 2302.2 (kWh)
